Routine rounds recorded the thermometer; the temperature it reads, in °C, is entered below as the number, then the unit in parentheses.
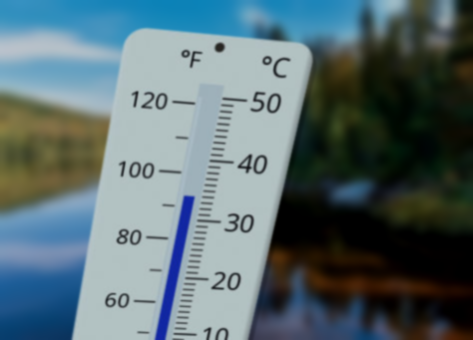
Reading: 34 (°C)
